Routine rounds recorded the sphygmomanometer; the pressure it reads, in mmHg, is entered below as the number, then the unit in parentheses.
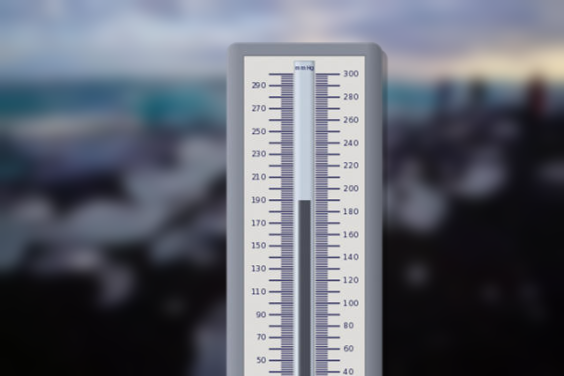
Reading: 190 (mmHg)
